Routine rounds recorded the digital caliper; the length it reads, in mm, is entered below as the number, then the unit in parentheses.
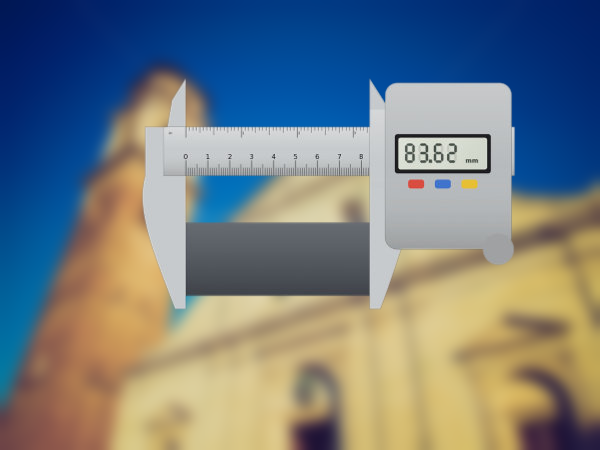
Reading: 83.62 (mm)
